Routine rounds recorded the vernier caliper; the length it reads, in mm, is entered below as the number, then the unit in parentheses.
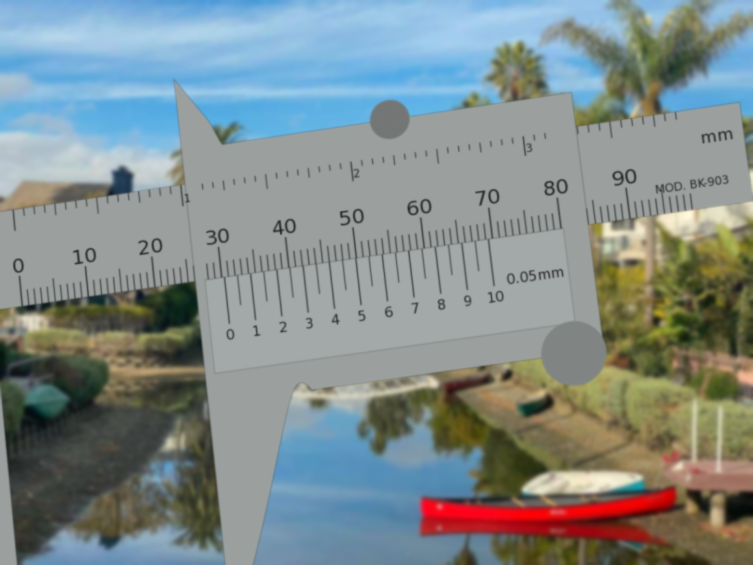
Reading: 30.4 (mm)
